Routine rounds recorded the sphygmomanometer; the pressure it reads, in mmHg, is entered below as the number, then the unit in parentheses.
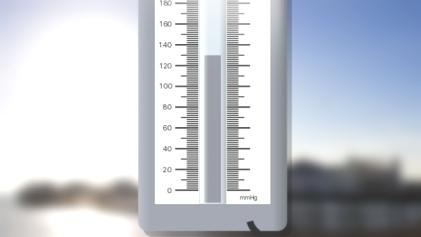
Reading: 130 (mmHg)
